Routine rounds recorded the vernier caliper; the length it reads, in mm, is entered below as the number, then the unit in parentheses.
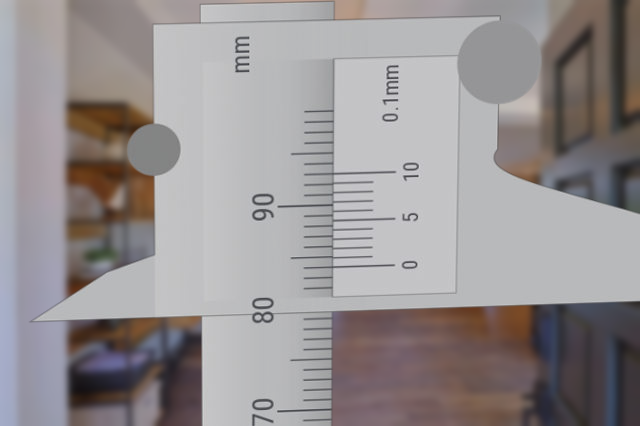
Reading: 84.0 (mm)
